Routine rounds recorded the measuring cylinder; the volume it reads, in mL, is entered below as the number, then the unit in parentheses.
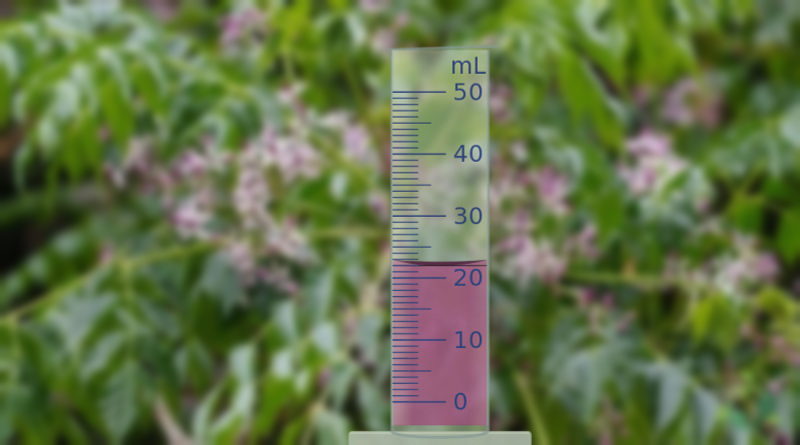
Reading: 22 (mL)
